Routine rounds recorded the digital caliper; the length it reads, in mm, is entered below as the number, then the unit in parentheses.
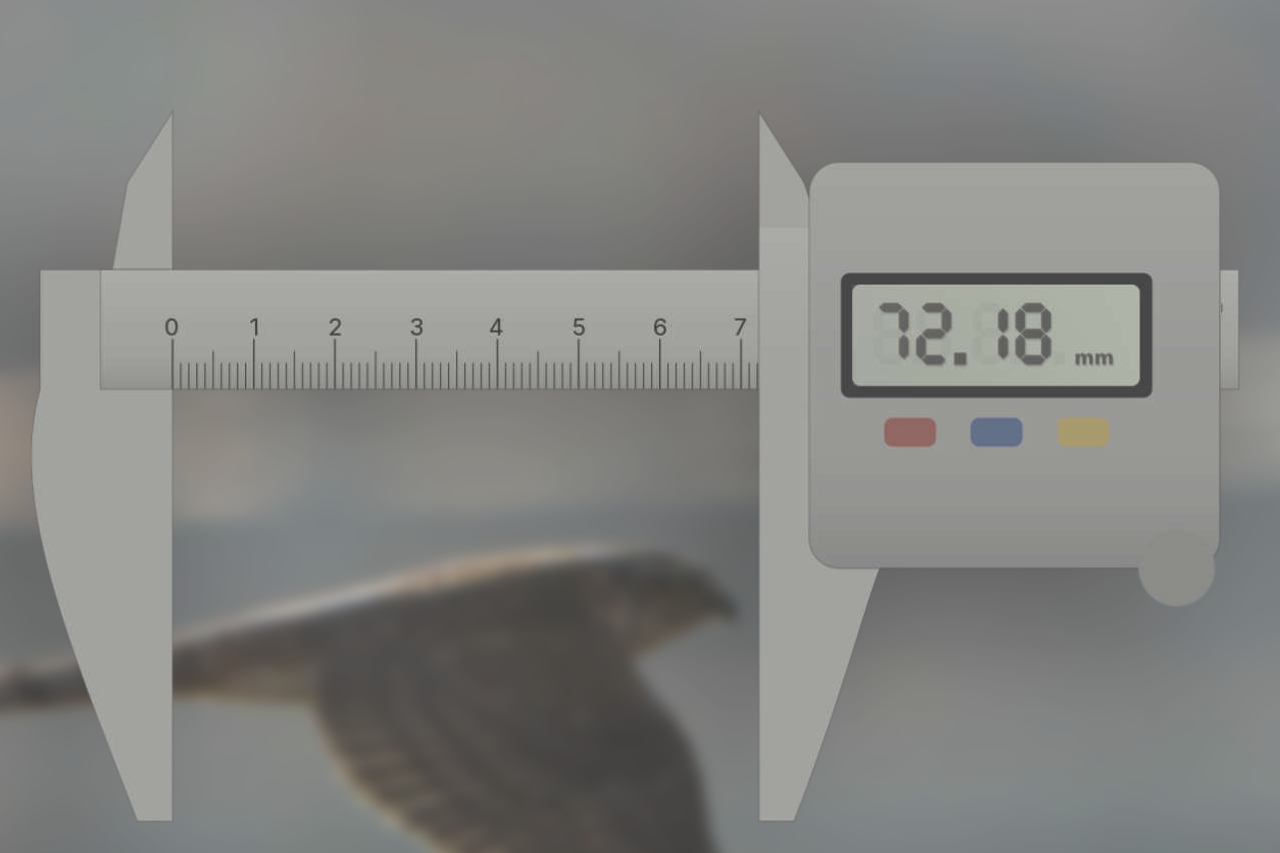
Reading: 72.18 (mm)
